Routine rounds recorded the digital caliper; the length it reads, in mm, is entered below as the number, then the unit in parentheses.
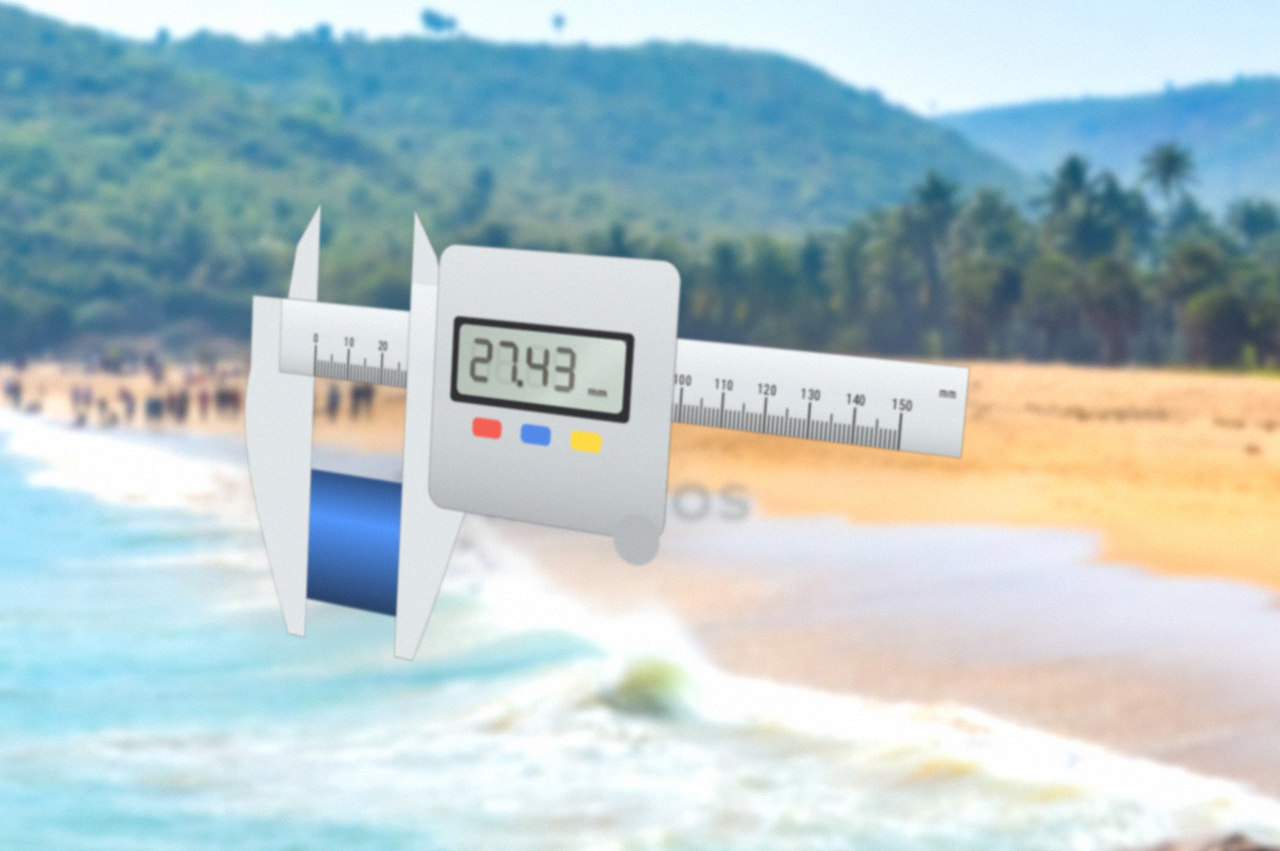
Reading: 27.43 (mm)
